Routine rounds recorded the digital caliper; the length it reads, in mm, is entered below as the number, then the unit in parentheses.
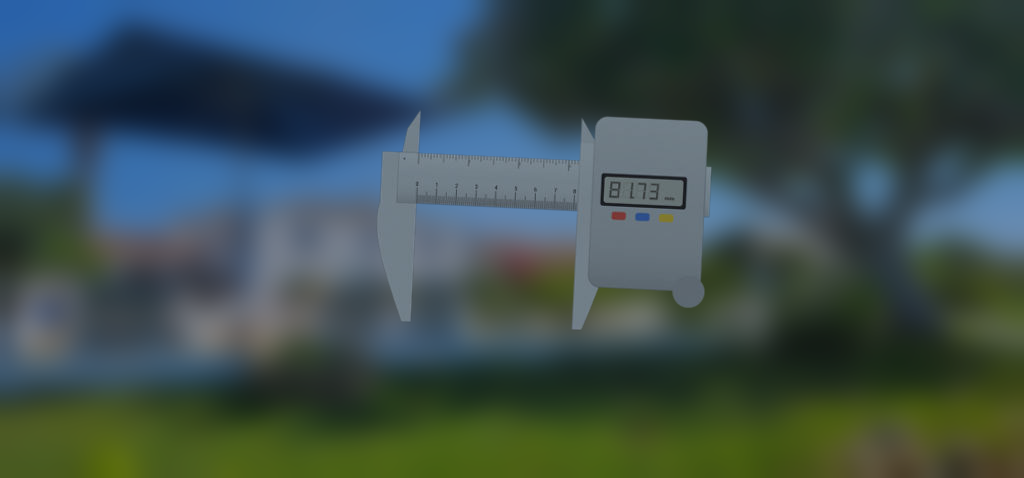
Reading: 81.73 (mm)
